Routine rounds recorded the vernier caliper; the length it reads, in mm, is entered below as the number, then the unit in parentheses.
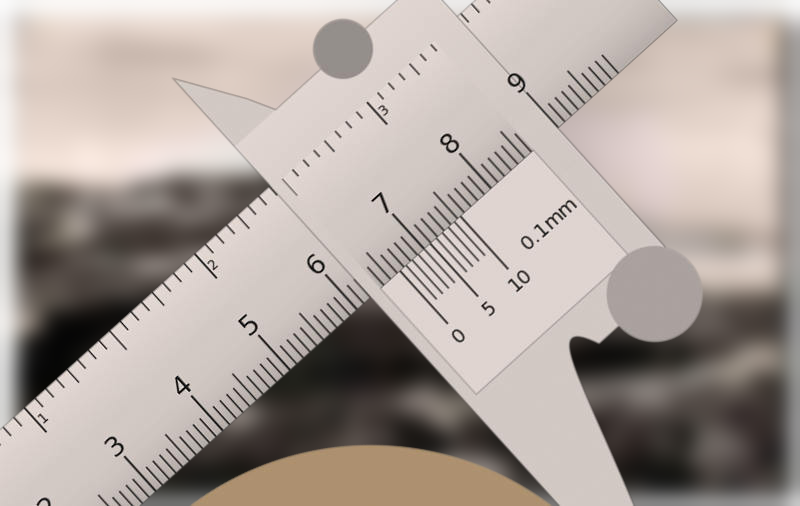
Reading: 66.4 (mm)
